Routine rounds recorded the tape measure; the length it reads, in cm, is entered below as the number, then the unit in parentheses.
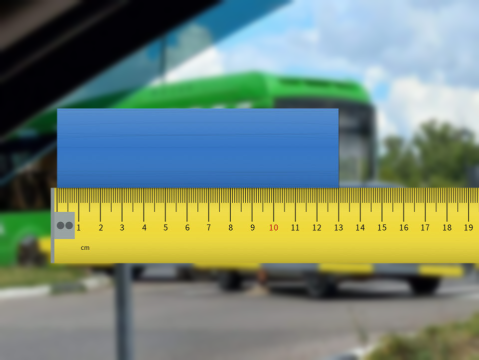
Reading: 13 (cm)
